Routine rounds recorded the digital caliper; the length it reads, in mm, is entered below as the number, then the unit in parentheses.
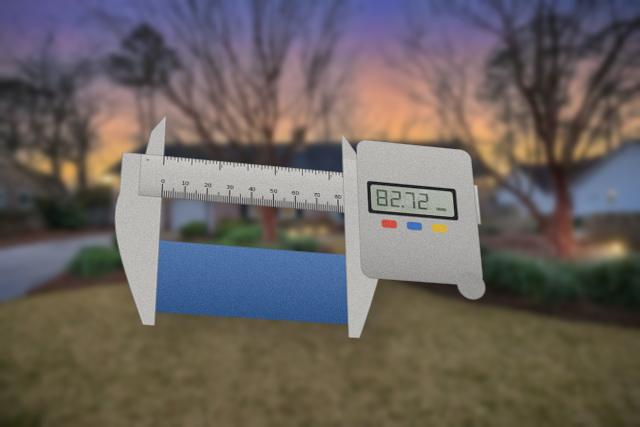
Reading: 82.72 (mm)
